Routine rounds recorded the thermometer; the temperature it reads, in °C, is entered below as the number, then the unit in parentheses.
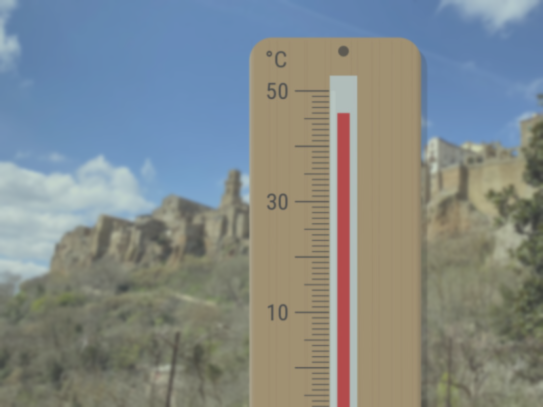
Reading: 46 (°C)
